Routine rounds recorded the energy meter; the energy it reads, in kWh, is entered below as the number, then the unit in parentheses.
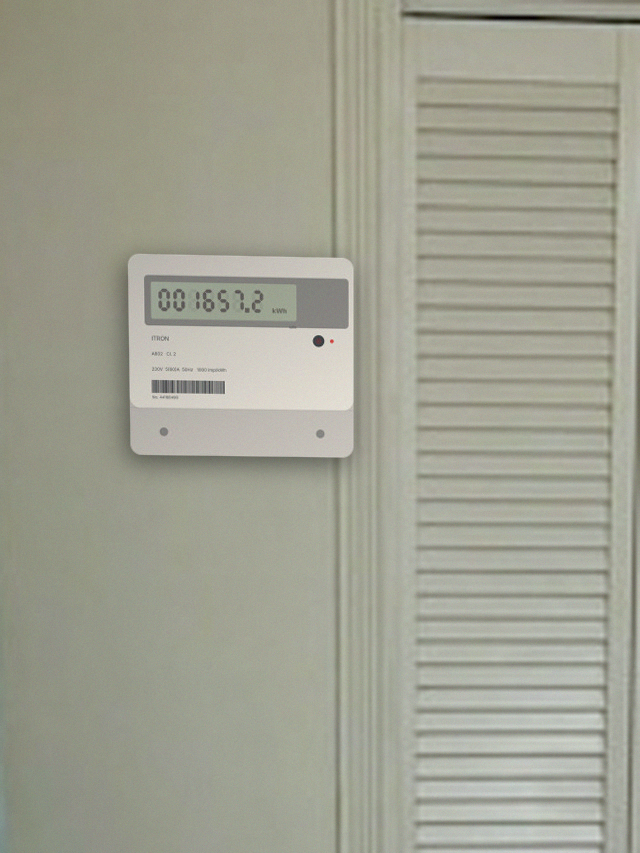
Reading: 1657.2 (kWh)
